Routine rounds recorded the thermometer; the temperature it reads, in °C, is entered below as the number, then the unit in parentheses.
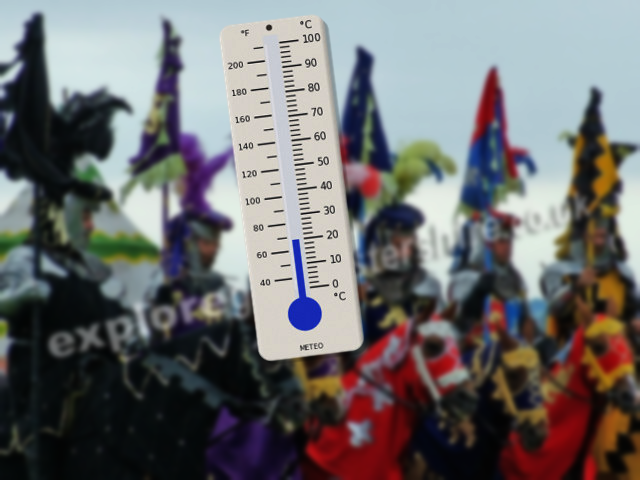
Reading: 20 (°C)
